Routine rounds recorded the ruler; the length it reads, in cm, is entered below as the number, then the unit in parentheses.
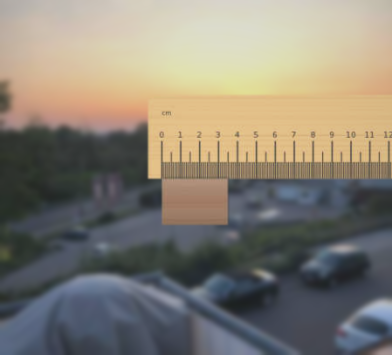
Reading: 3.5 (cm)
